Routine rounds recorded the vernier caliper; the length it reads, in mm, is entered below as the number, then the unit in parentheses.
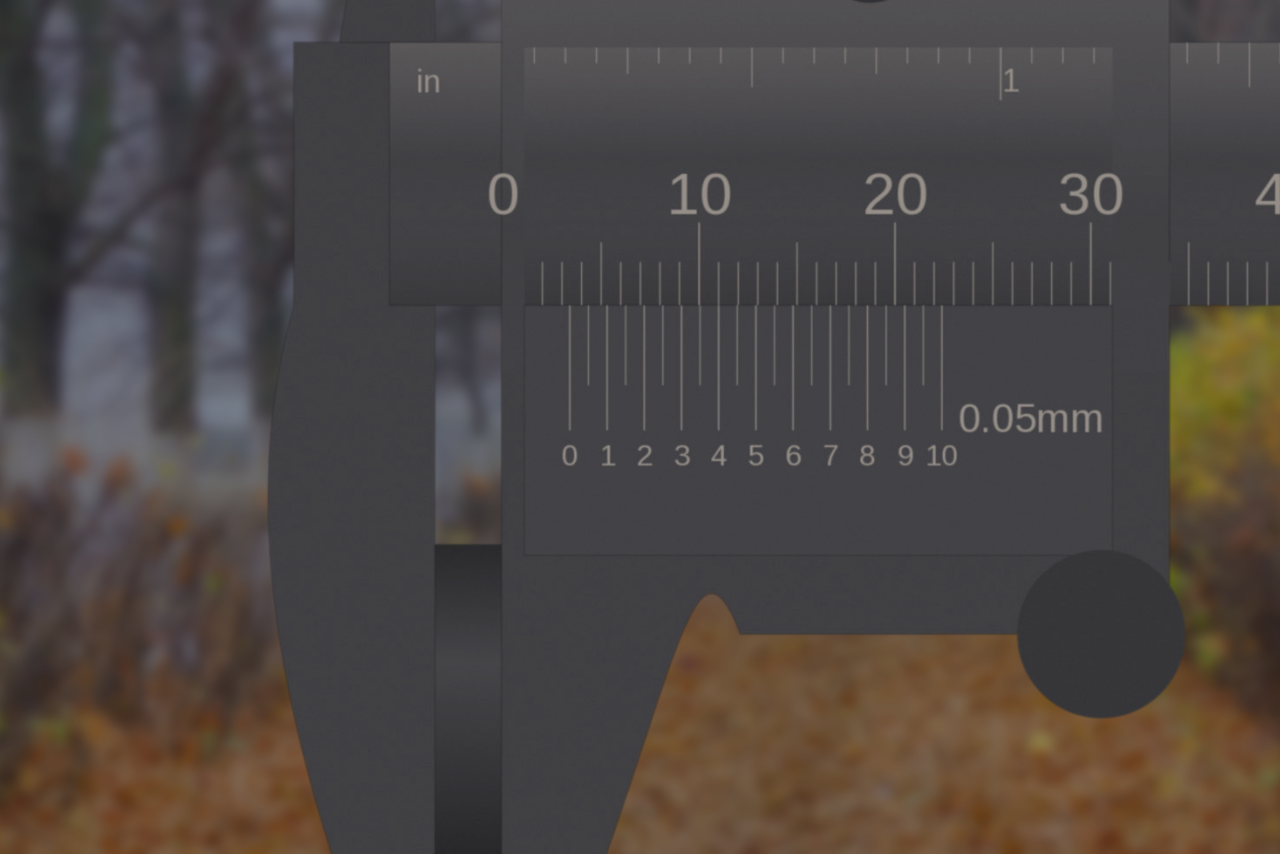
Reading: 3.4 (mm)
